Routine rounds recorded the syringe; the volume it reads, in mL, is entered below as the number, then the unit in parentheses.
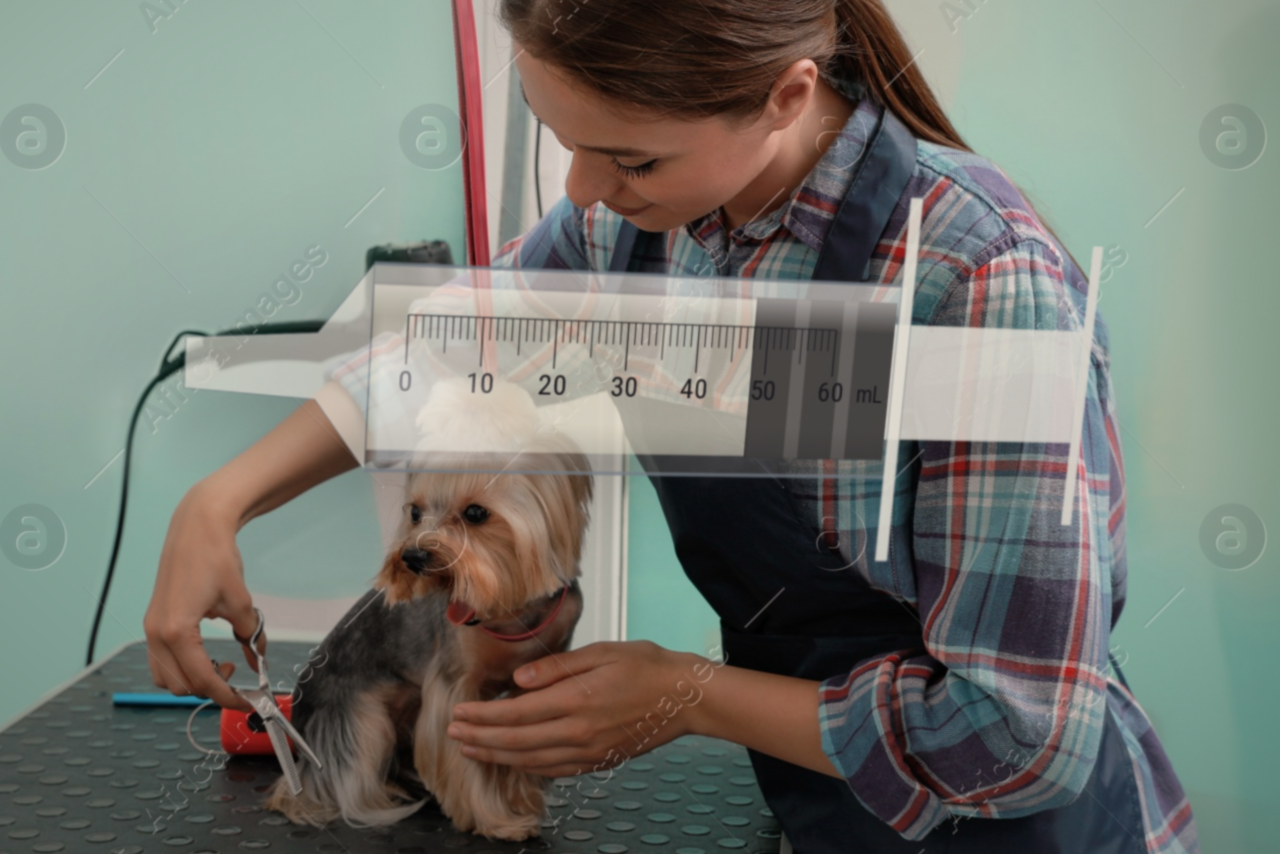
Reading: 48 (mL)
